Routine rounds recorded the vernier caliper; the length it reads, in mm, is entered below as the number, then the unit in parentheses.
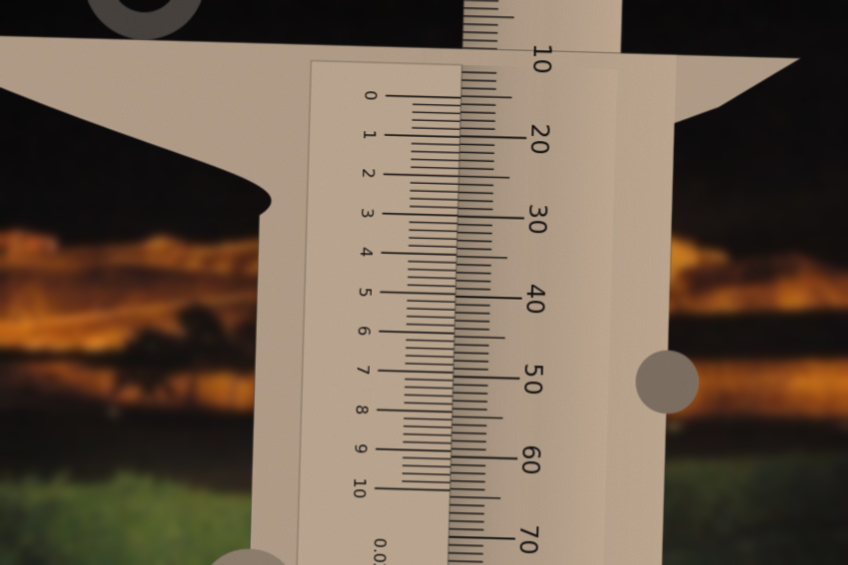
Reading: 15.2 (mm)
